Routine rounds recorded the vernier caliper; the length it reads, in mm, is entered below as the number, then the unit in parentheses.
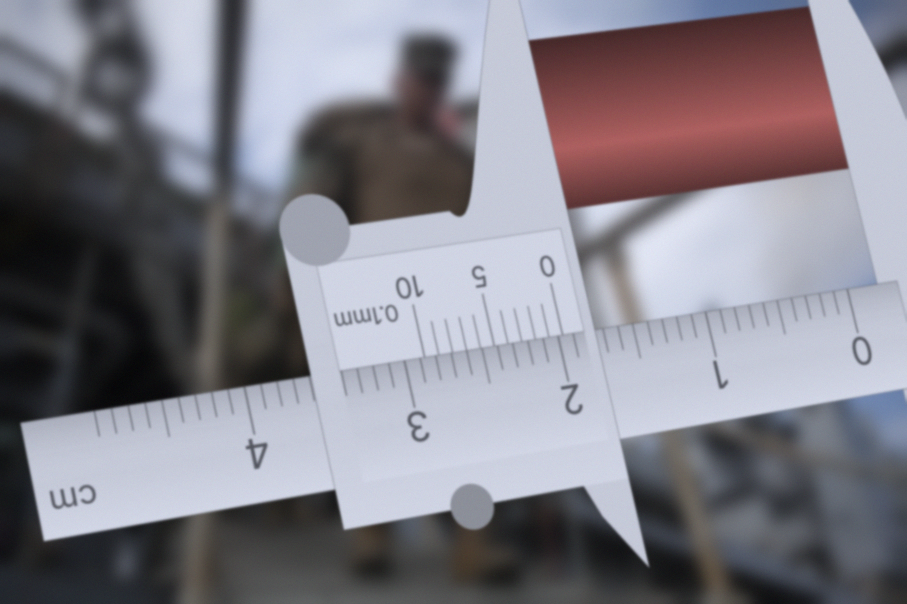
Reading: 19.7 (mm)
